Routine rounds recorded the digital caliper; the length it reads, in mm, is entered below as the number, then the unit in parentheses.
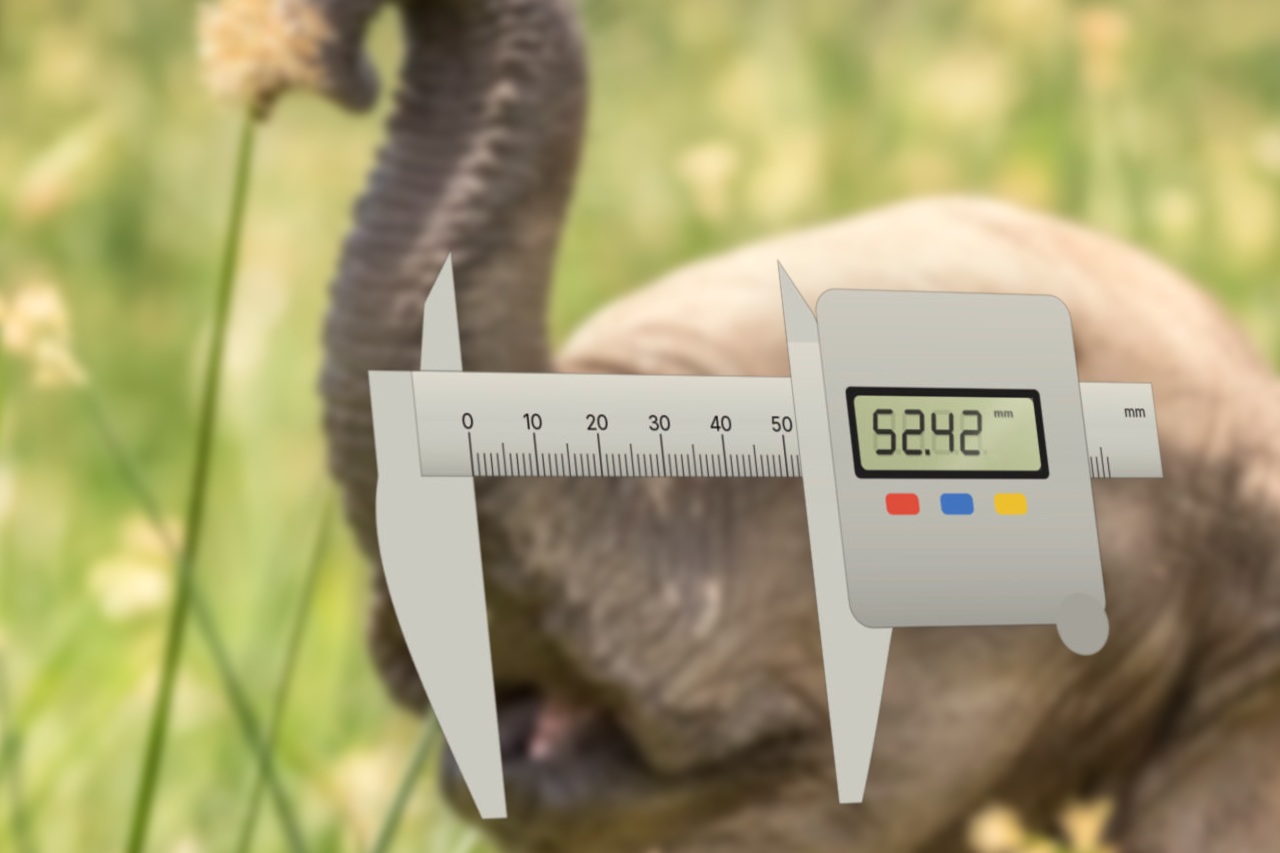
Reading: 52.42 (mm)
